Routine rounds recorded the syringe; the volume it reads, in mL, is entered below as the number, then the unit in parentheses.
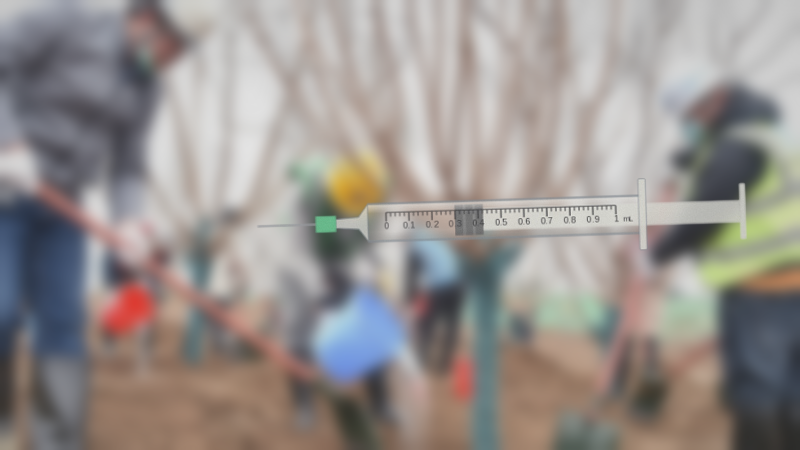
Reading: 0.3 (mL)
